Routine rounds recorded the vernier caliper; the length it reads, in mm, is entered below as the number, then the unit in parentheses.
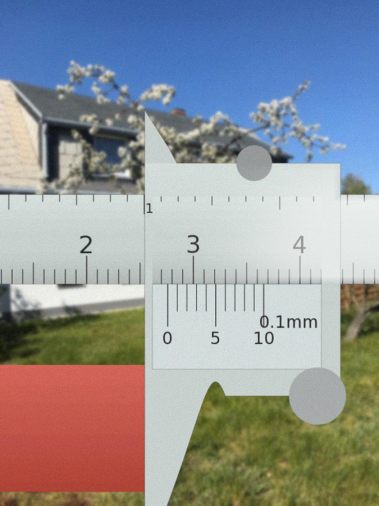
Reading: 27.6 (mm)
